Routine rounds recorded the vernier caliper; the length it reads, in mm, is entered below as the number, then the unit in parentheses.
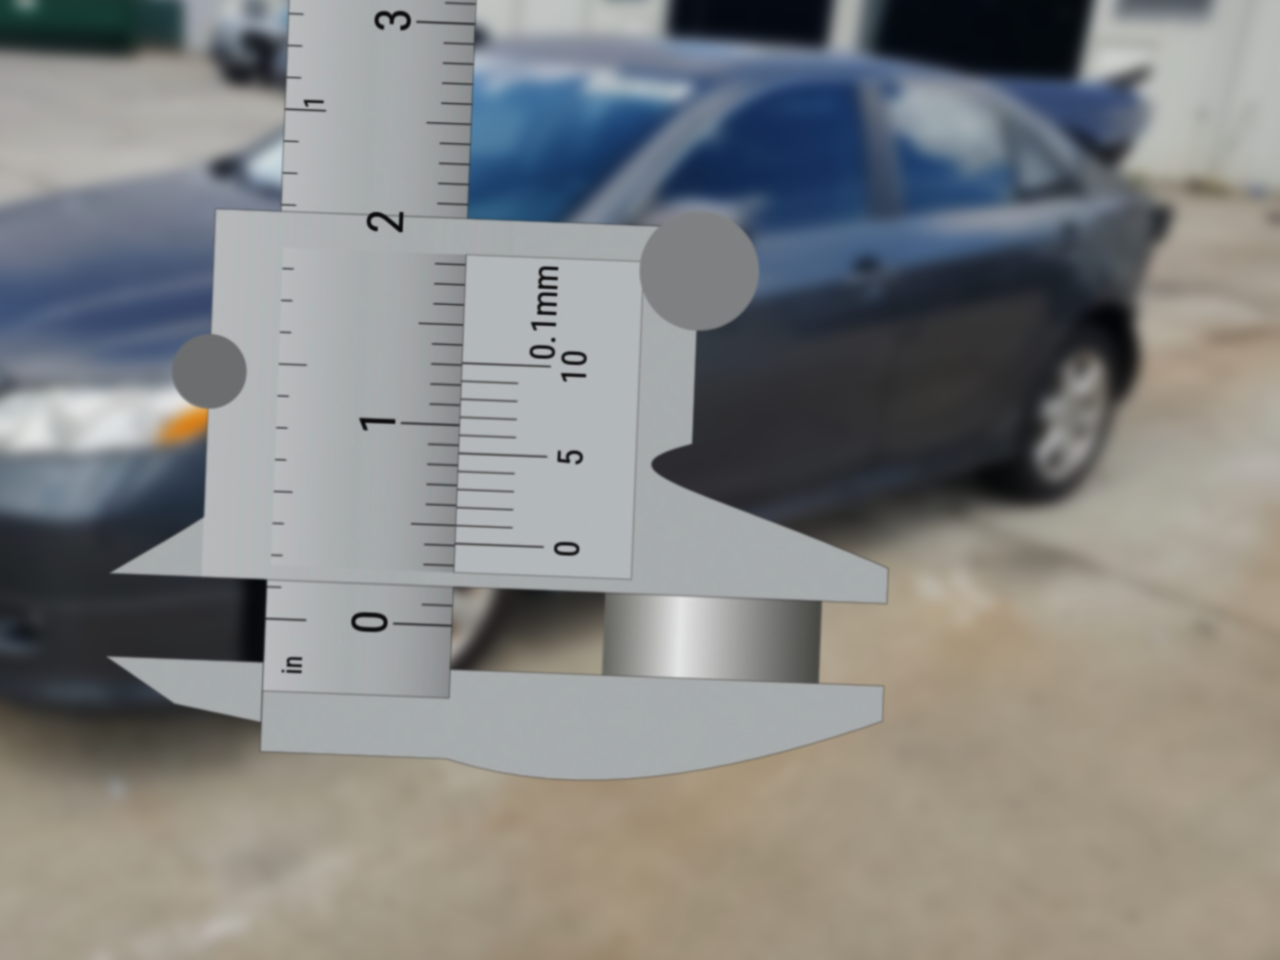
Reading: 4.1 (mm)
